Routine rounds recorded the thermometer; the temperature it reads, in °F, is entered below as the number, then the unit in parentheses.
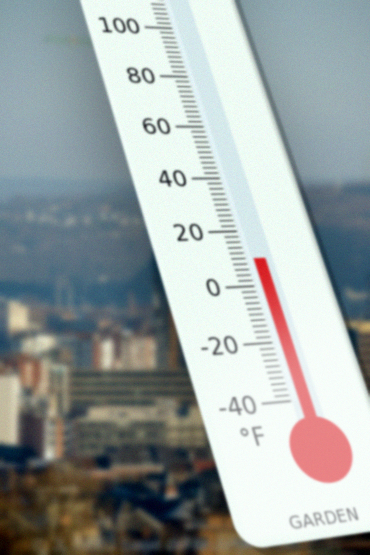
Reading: 10 (°F)
